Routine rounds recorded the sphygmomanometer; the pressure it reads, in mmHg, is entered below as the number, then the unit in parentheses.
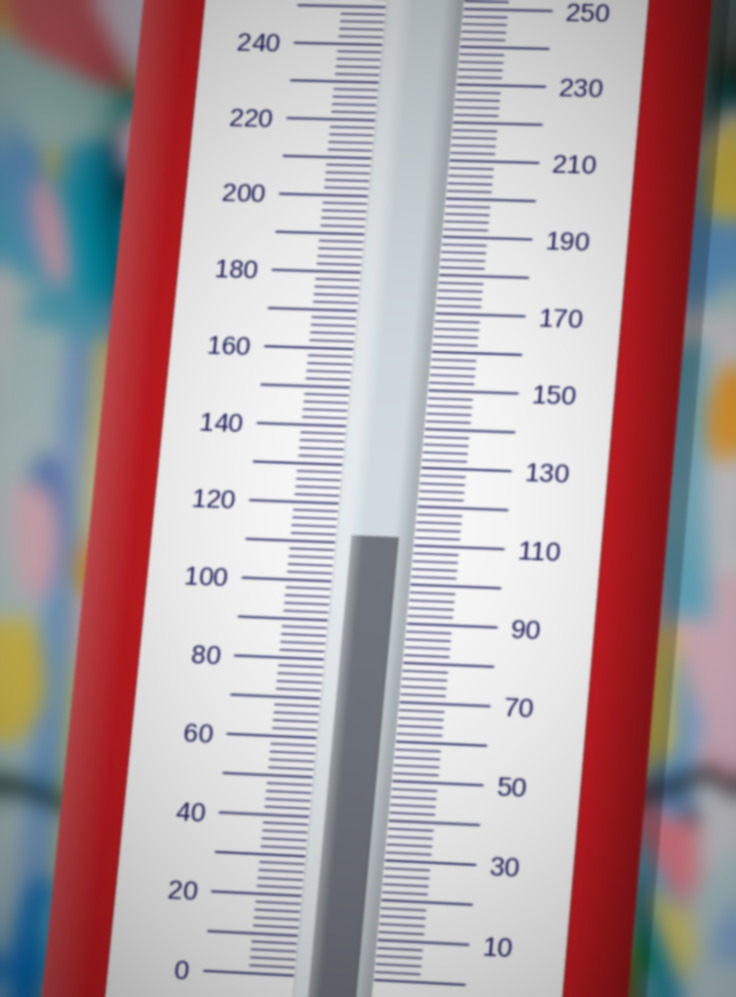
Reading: 112 (mmHg)
